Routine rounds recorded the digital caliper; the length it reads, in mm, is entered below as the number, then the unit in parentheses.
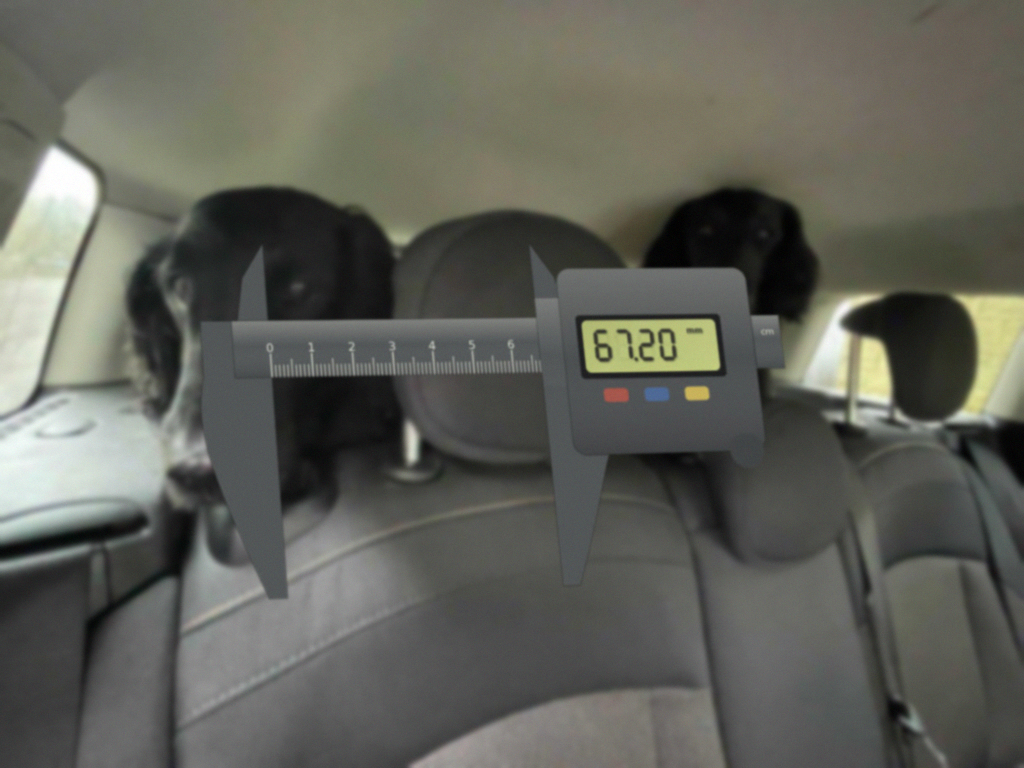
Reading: 67.20 (mm)
